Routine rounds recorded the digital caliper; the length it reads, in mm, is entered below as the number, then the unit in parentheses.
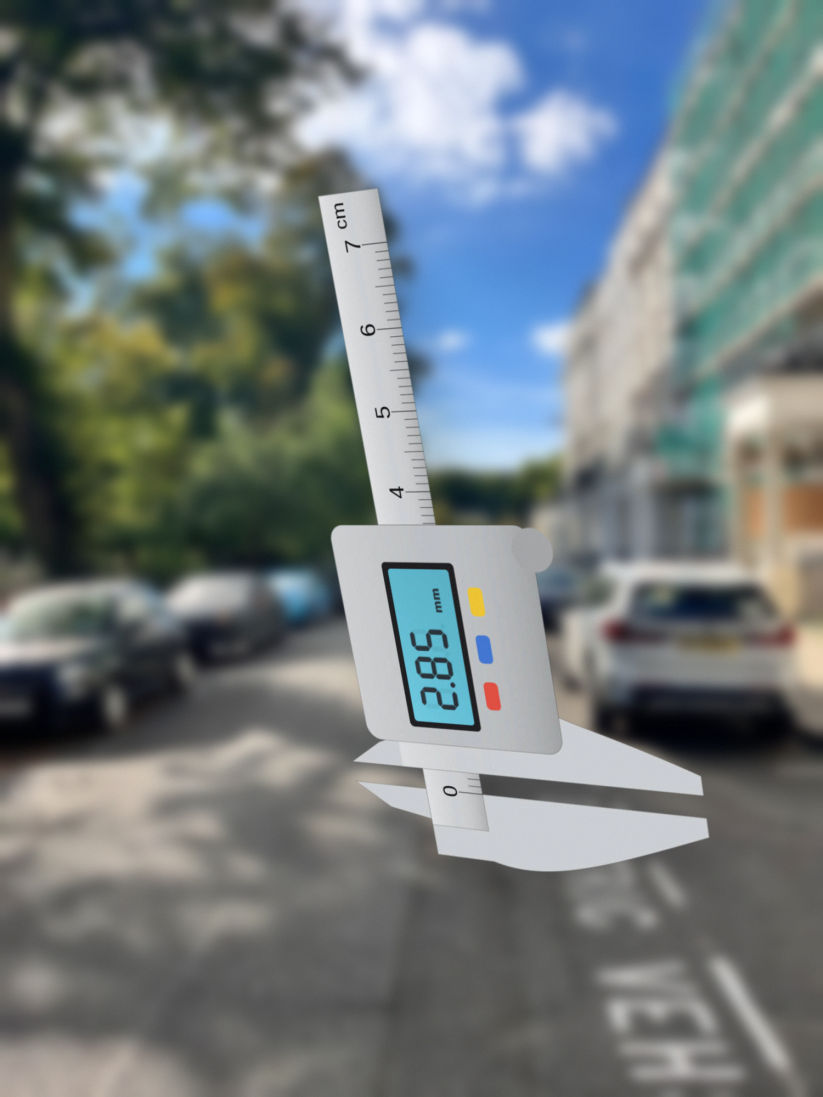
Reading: 2.85 (mm)
